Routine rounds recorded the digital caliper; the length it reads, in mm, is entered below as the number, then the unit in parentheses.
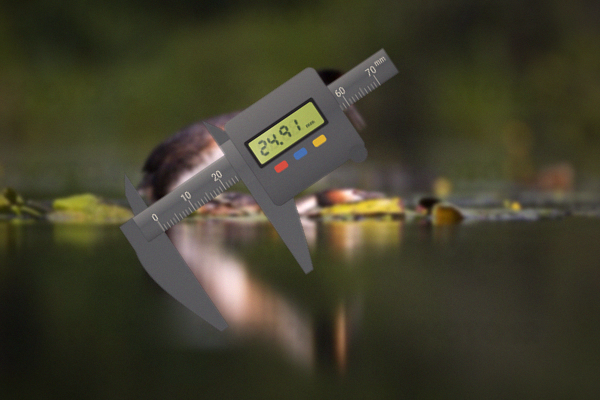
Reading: 24.91 (mm)
